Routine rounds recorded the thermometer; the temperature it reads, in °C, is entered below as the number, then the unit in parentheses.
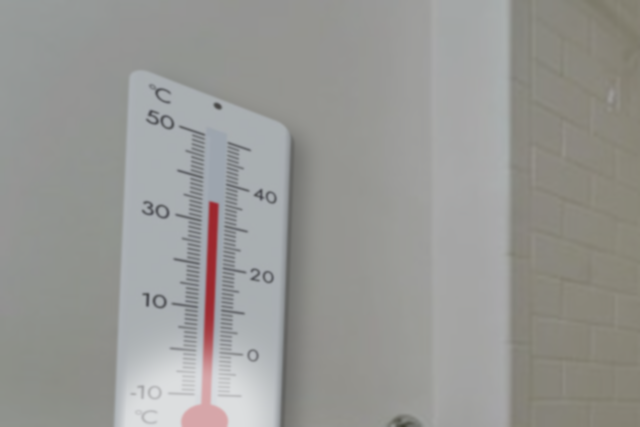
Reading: 35 (°C)
